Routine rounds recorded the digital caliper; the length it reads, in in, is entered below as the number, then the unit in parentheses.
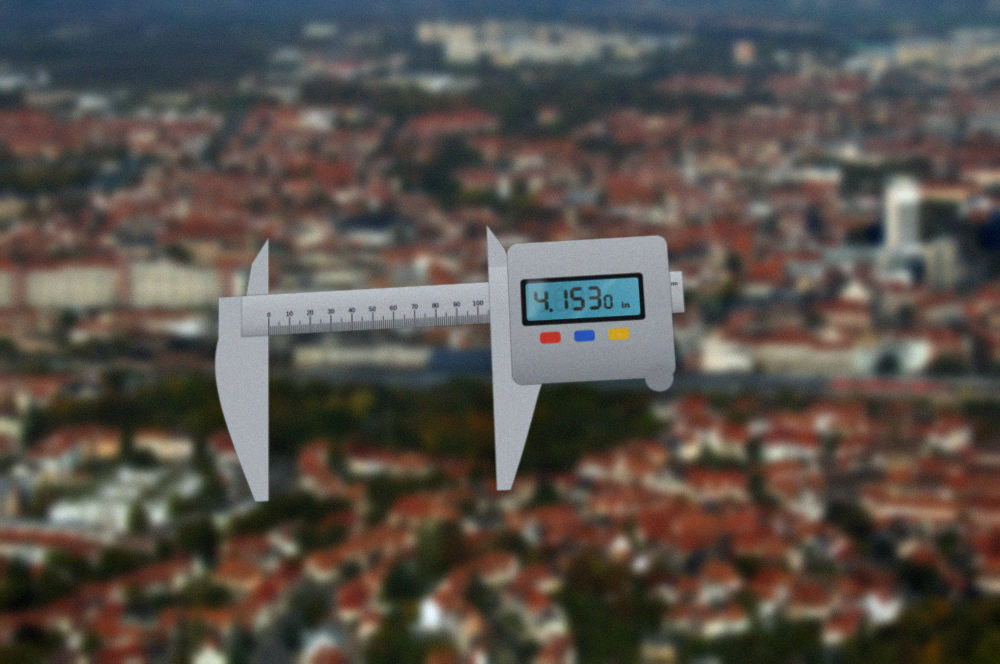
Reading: 4.1530 (in)
